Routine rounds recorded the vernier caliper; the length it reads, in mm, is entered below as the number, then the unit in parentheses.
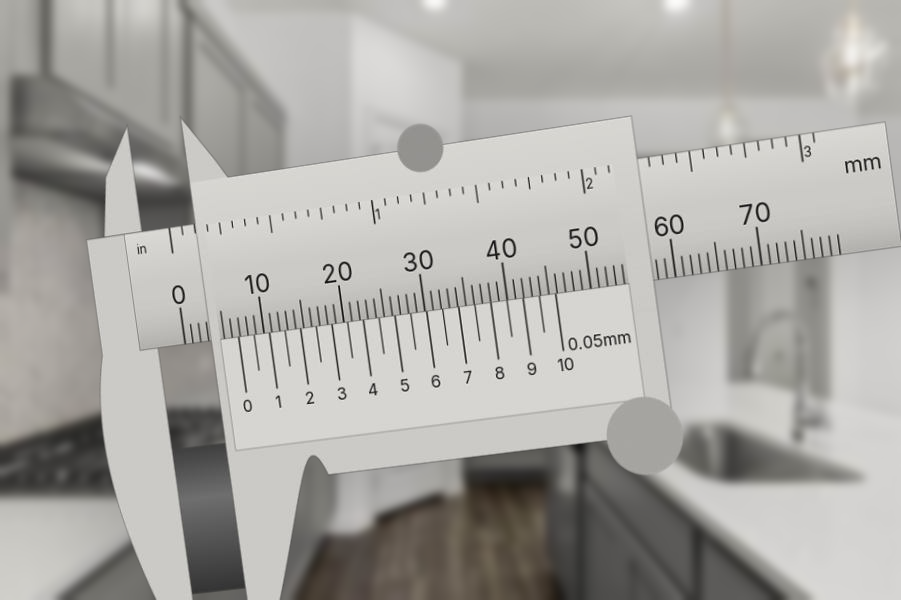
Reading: 6.8 (mm)
